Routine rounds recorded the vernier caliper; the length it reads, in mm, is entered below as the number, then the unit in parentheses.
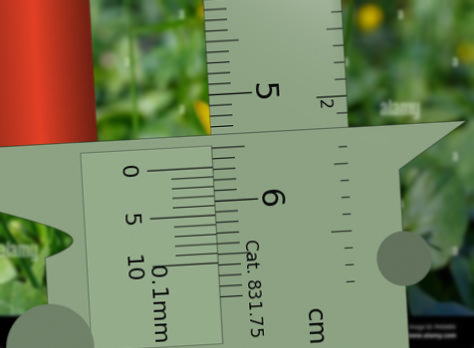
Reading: 56.8 (mm)
